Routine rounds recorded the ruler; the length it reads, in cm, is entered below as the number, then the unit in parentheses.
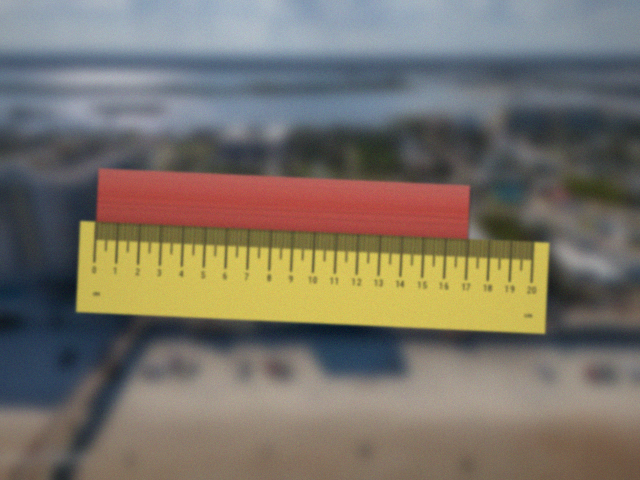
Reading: 17 (cm)
